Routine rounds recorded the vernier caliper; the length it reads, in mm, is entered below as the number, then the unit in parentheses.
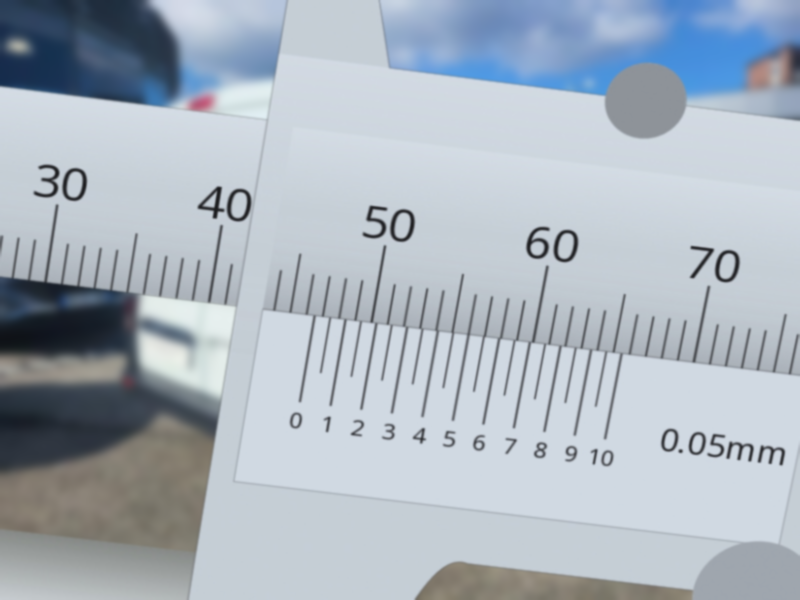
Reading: 46.5 (mm)
